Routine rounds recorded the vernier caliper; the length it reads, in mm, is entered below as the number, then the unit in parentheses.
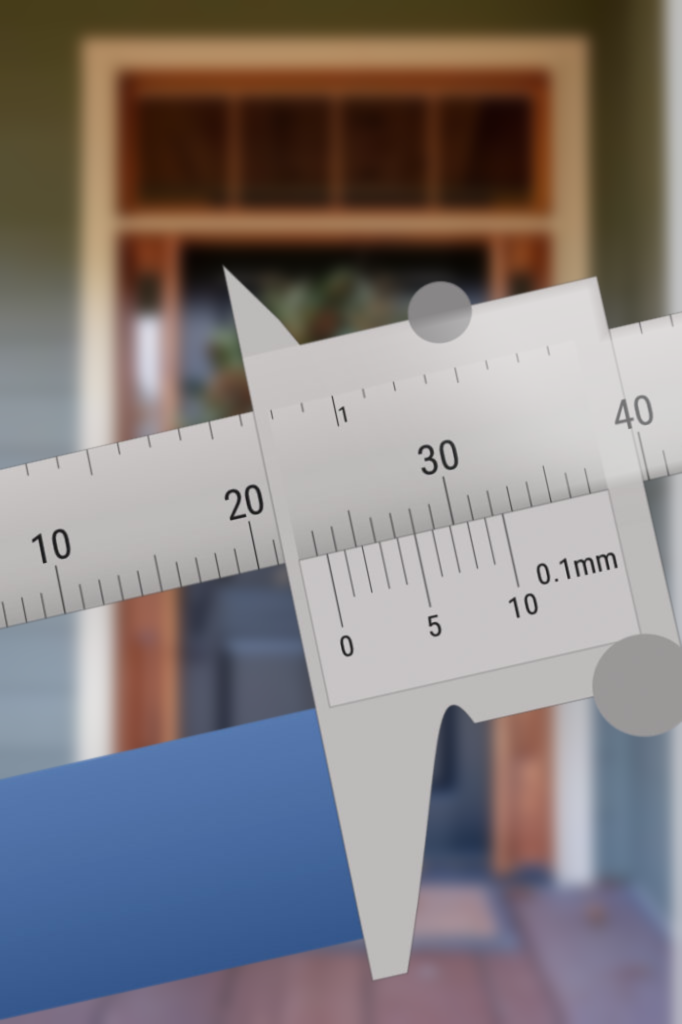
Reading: 23.5 (mm)
